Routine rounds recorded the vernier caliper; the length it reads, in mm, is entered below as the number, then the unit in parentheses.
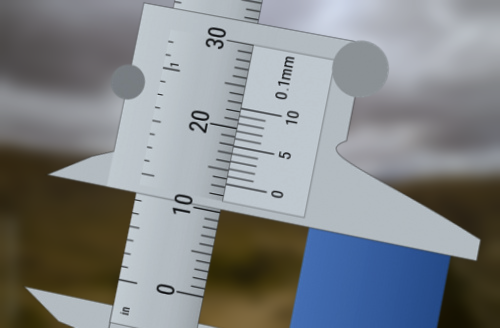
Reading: 13.4 (mm)
